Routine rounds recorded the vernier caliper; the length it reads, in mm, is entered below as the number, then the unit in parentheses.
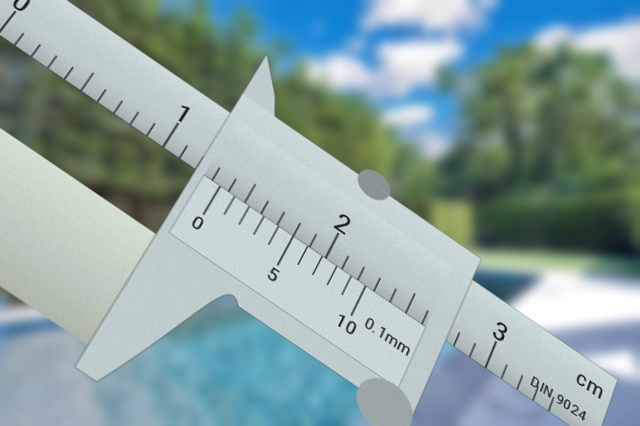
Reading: 13.5 (mm)
